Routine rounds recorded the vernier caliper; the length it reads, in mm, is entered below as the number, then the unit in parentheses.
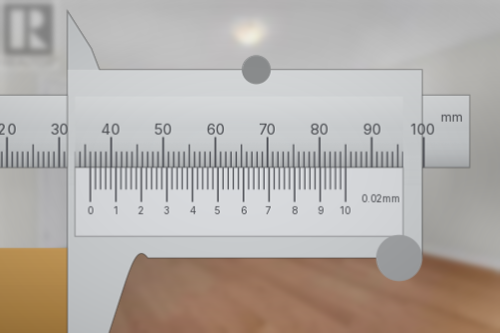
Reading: 36.0 (mm)
